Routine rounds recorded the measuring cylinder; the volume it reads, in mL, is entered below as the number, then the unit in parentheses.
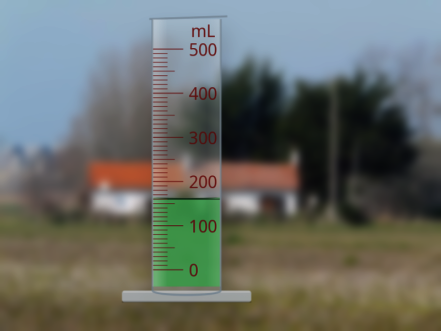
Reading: 160 (mL)
